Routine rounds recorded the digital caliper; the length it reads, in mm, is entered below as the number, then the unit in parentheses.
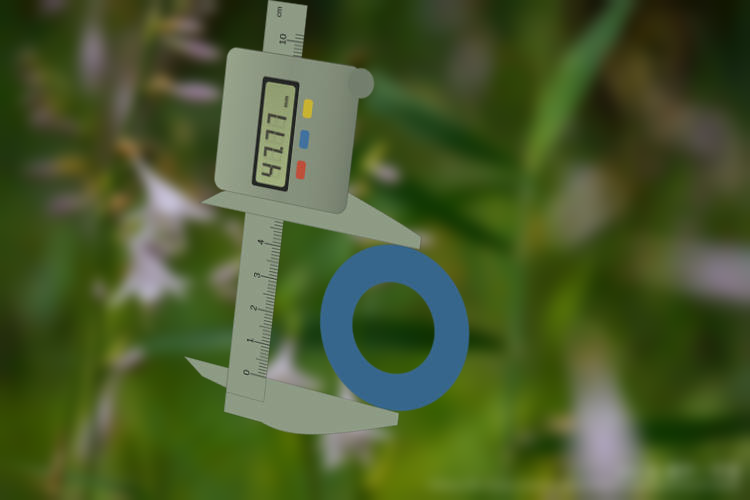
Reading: 47.77 (mm)
